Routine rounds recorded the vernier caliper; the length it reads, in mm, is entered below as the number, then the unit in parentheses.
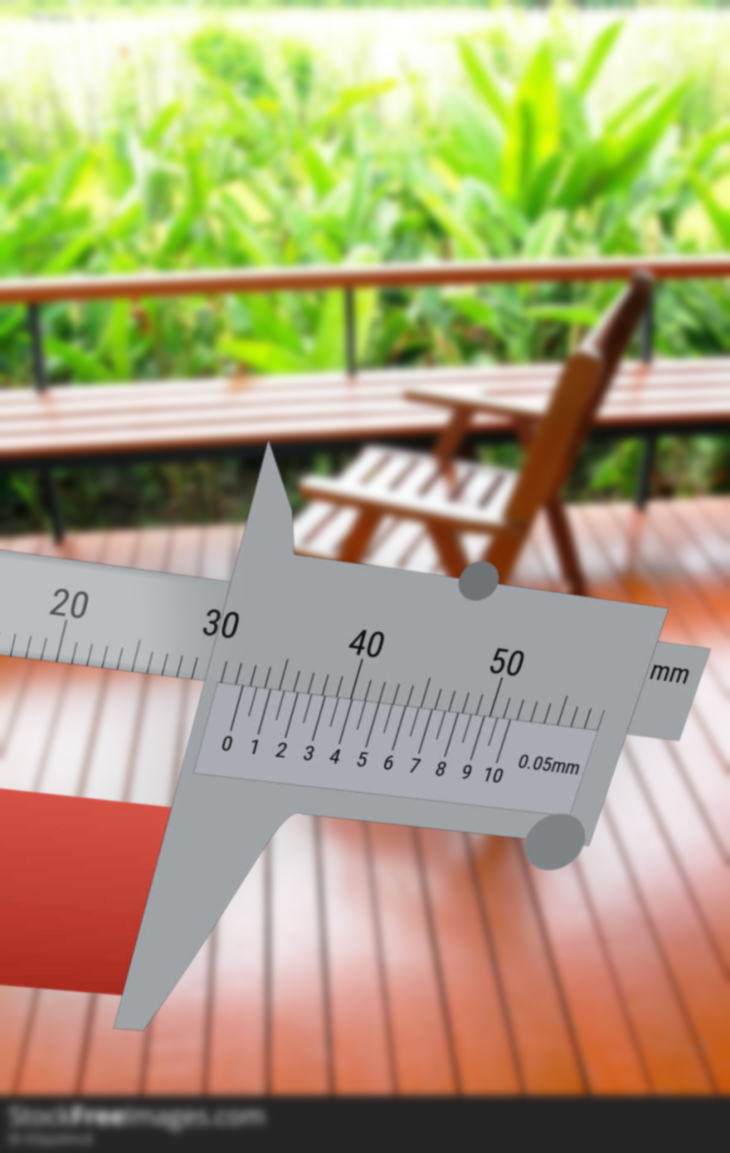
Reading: 32.5 (mm)
